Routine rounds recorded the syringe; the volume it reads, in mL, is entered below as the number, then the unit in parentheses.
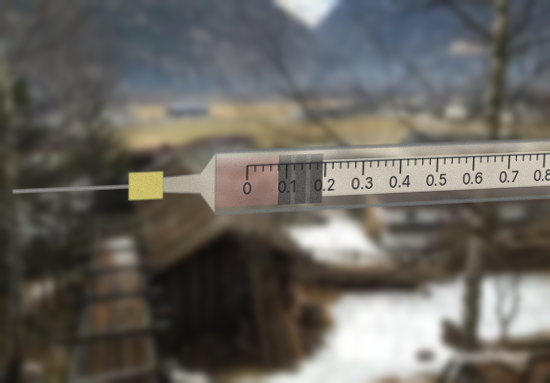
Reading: 0.08 (mL)
